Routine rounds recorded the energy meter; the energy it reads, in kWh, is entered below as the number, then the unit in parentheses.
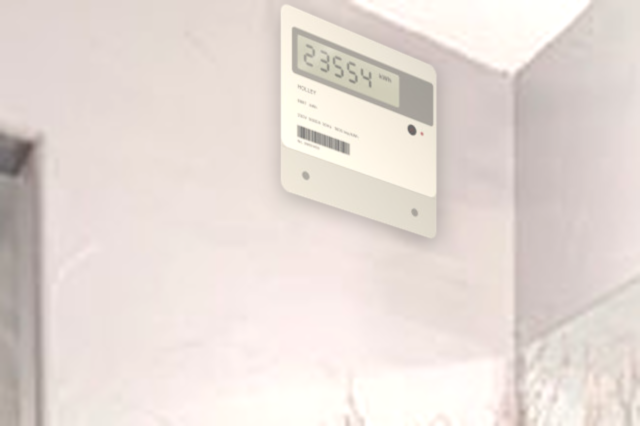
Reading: 23554 (kWh)
